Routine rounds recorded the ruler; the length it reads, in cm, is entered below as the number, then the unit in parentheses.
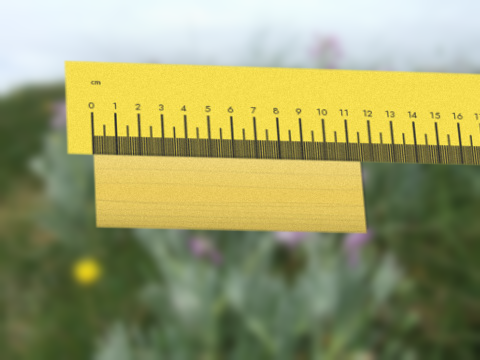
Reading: 11.5 (cm)
